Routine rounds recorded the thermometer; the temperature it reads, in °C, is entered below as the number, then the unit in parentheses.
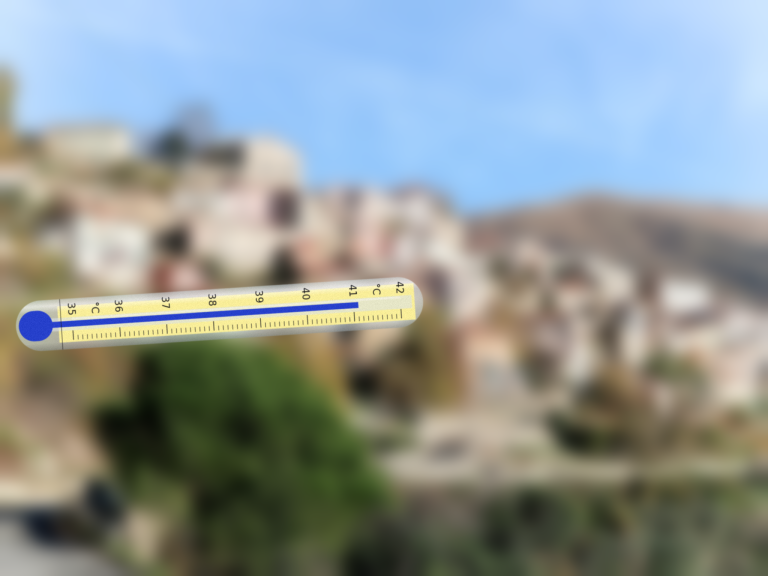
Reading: 41.1 (°C)
